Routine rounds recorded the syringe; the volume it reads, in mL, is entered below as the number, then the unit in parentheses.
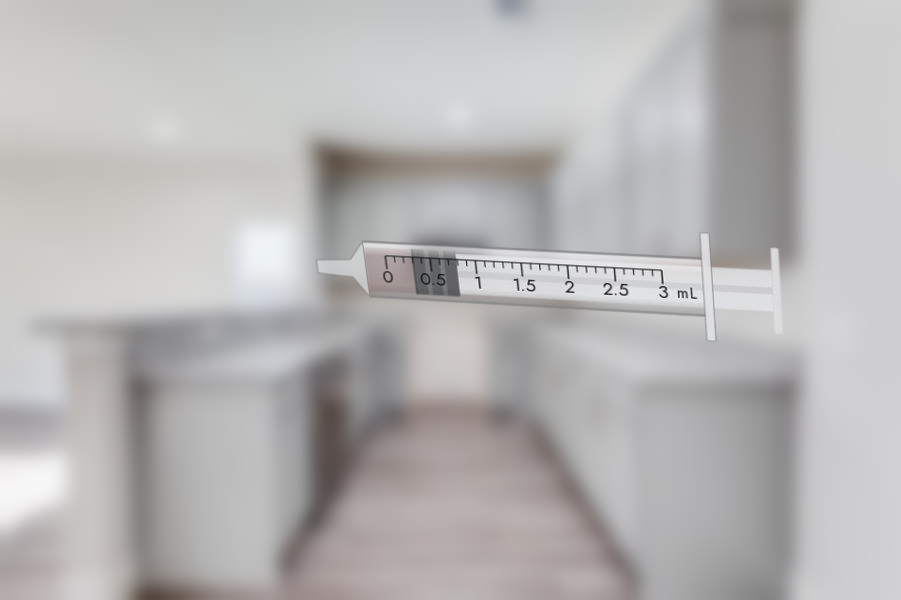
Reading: 0.3 (mL)
